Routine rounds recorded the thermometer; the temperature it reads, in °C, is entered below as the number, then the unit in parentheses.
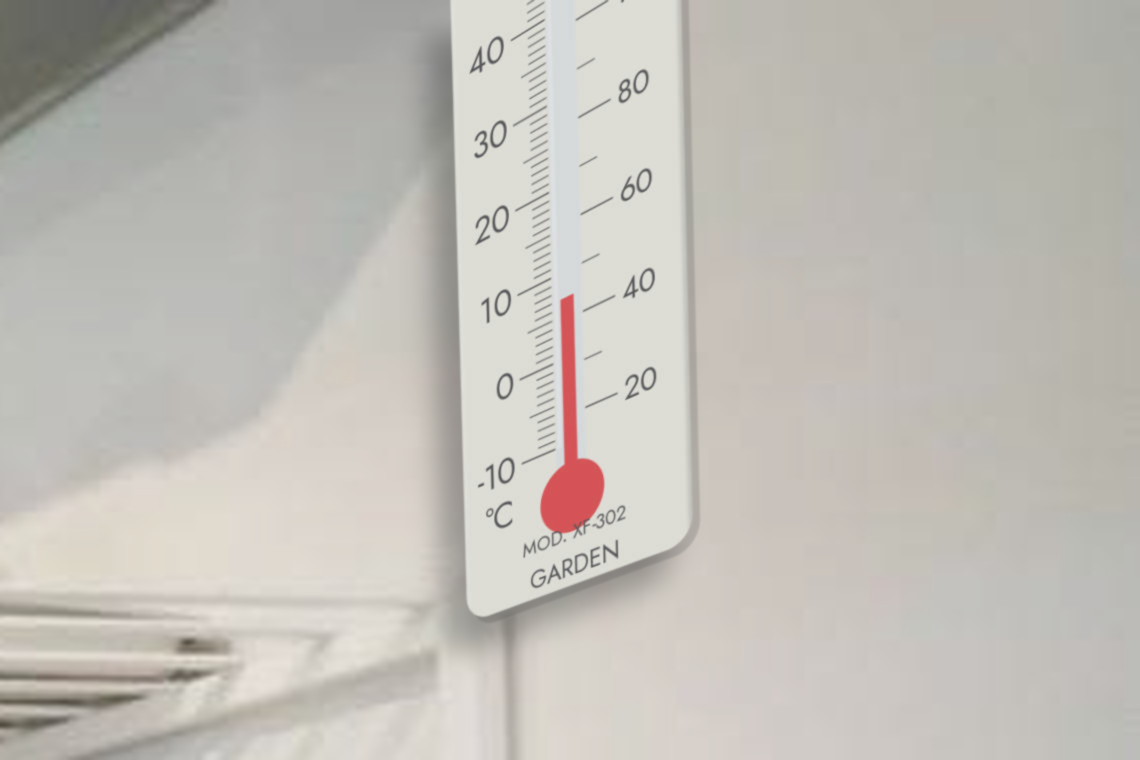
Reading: 7 (°C)
